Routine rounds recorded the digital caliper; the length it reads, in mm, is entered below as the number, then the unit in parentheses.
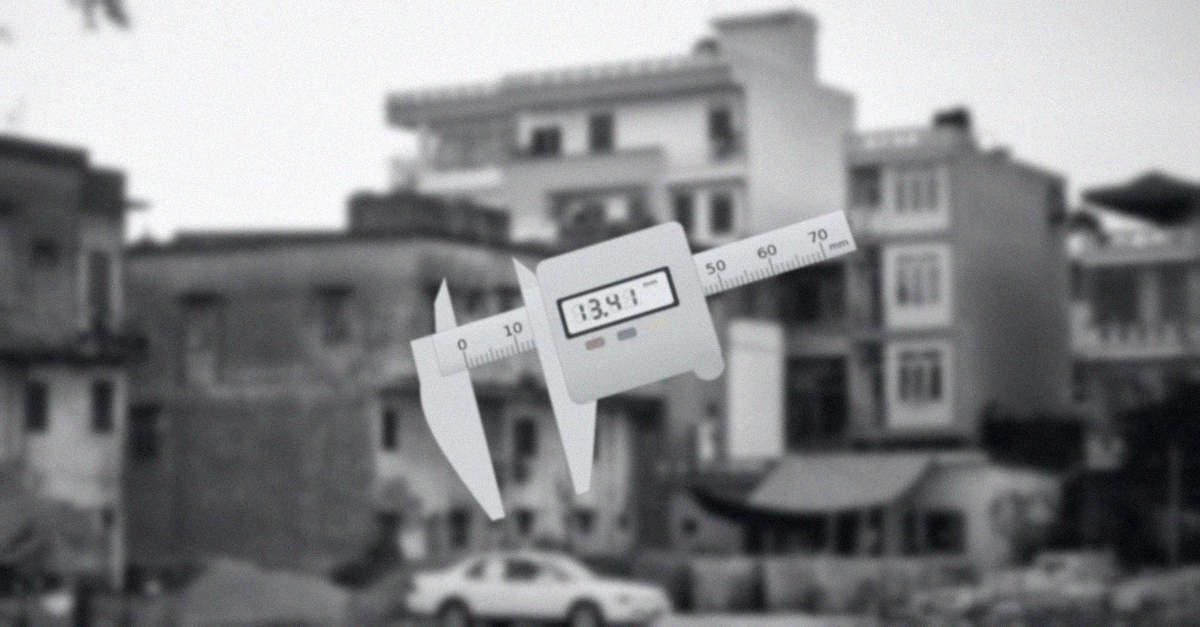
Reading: 13.41 (mm)
